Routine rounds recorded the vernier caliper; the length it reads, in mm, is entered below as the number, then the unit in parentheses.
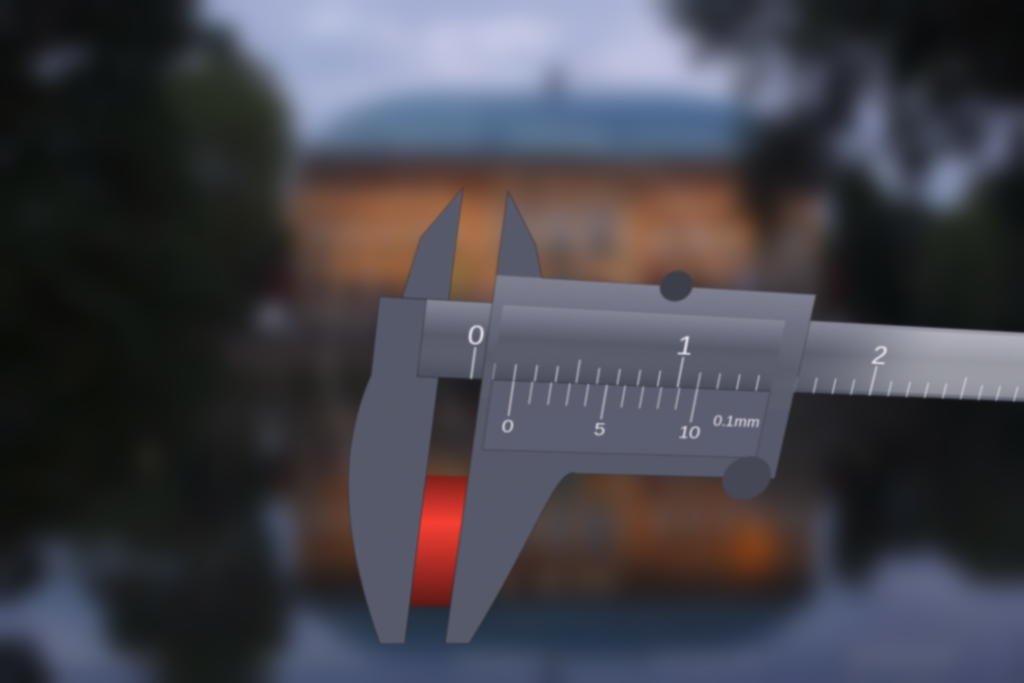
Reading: 2.0 (mm)
